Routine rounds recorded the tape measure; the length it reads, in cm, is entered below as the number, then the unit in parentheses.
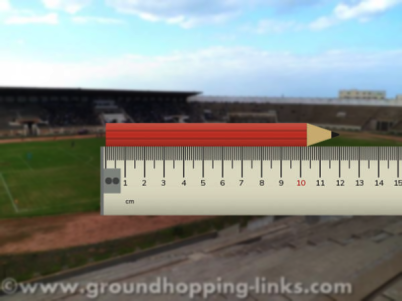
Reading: 12 (cm)
